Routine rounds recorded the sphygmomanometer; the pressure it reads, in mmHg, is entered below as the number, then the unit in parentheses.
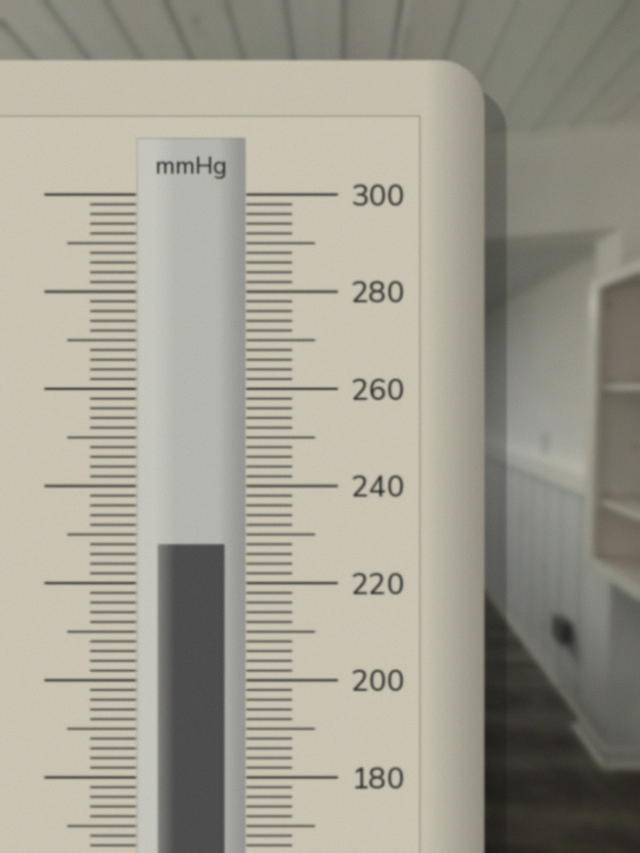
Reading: 228 (mmHg)
